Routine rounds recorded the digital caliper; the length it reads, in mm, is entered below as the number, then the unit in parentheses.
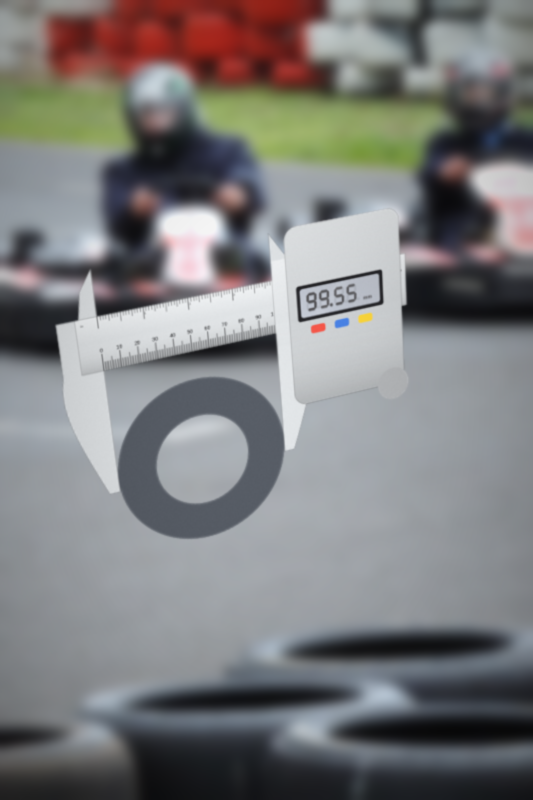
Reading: 99.55 (mm)
